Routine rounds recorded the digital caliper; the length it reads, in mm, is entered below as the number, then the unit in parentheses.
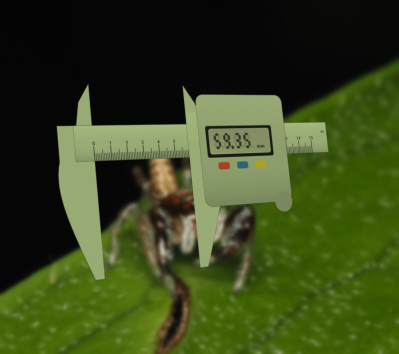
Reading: 59.35 (mm)
